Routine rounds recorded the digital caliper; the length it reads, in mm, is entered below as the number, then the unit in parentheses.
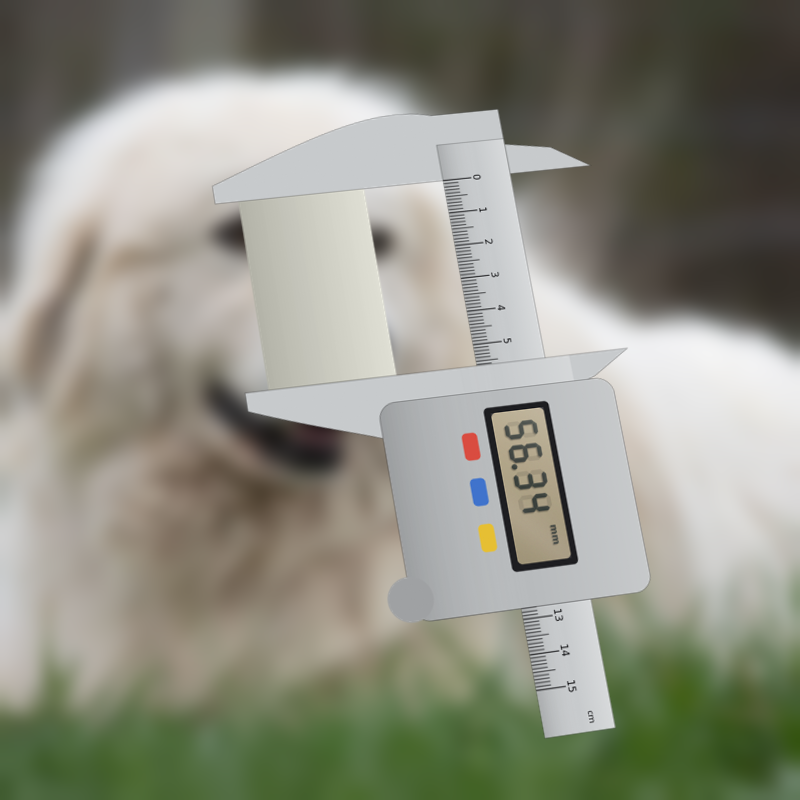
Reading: 56.34 (mm)
